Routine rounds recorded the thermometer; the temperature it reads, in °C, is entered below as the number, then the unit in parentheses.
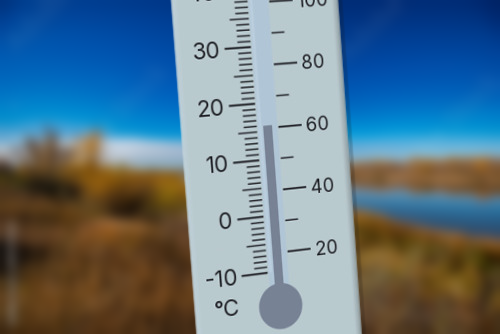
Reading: 16 (°C)
